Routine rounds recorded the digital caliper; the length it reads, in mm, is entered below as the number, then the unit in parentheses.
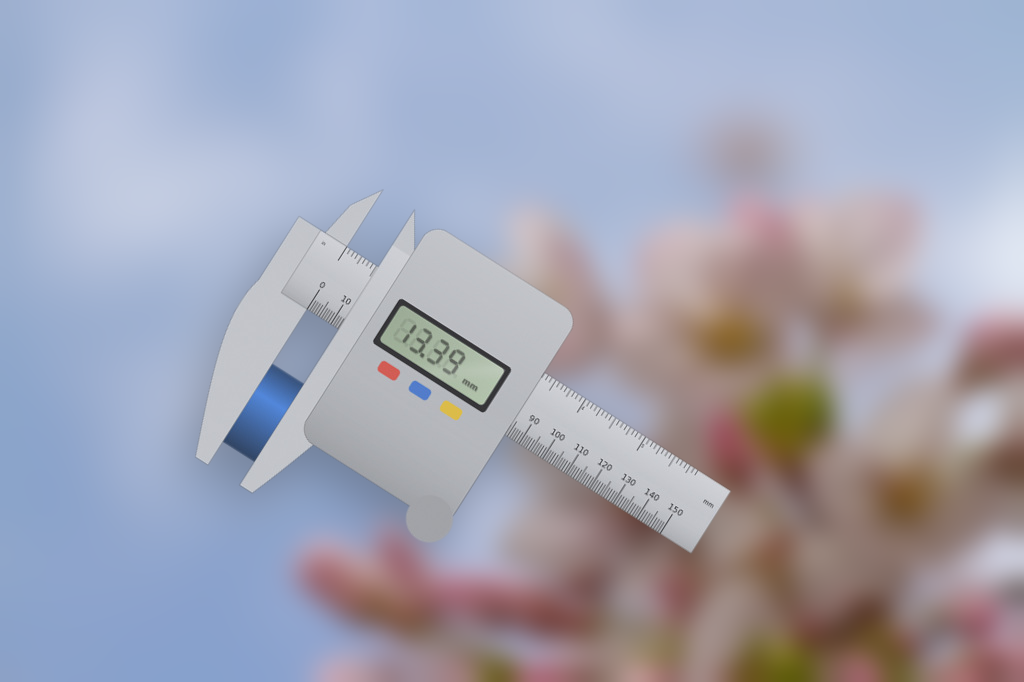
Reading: 13.39 (mm)
